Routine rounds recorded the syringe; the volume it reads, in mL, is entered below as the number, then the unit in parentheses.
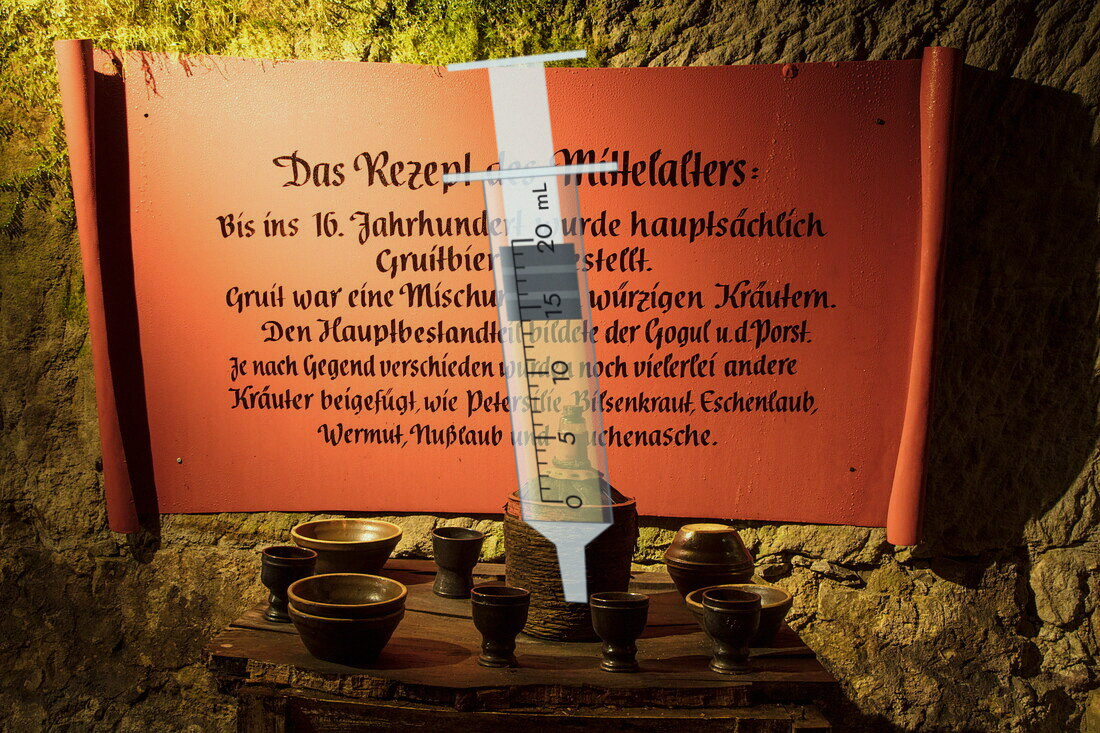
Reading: 14 (mL)
